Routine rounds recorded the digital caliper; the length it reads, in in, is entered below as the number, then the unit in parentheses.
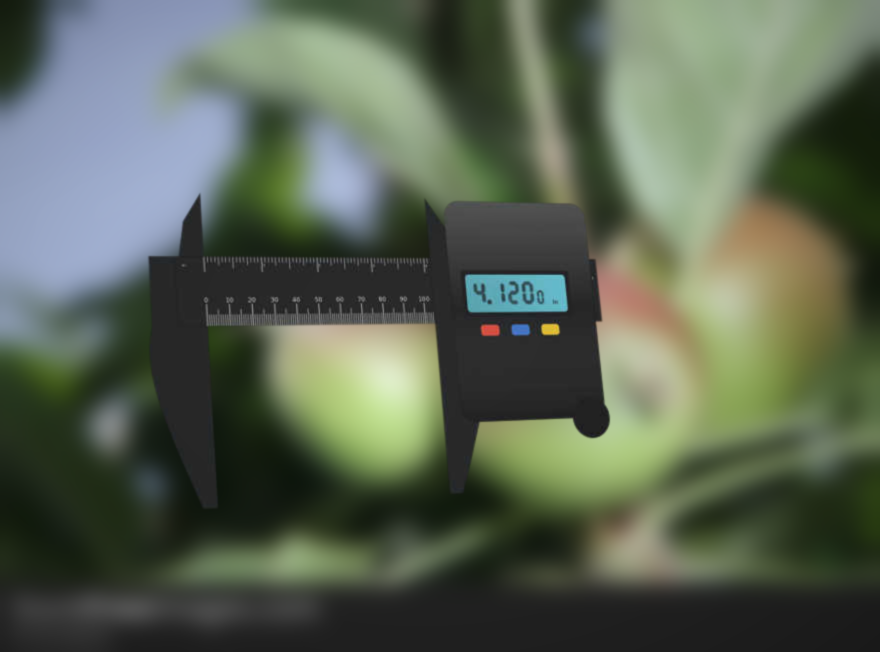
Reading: 4.1200 (in)
